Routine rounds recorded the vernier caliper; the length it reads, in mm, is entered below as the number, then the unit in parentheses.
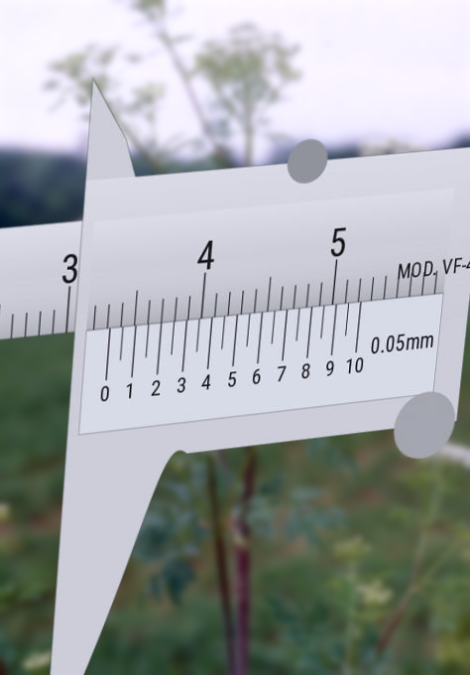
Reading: 33.2 (mm)
